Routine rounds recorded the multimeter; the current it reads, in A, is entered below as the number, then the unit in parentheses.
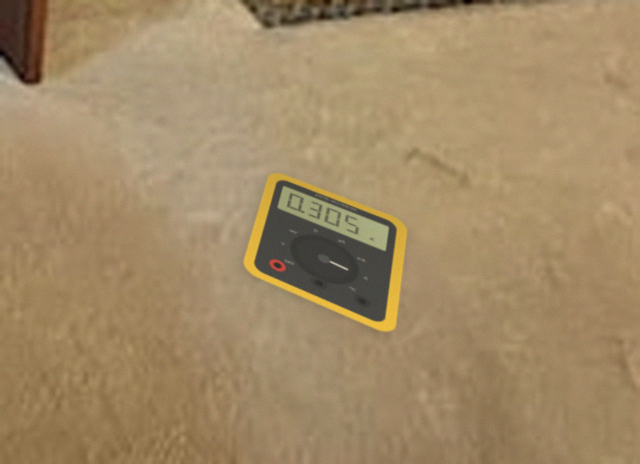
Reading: 0.305 (A)
